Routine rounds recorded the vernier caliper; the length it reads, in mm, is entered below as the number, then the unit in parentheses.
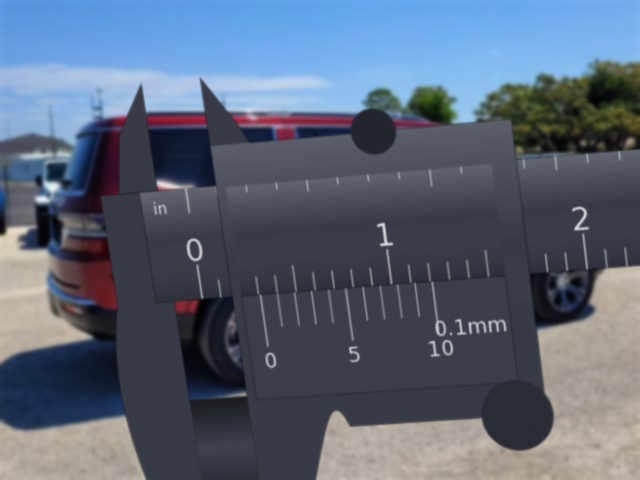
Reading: 3.1 (mm)
